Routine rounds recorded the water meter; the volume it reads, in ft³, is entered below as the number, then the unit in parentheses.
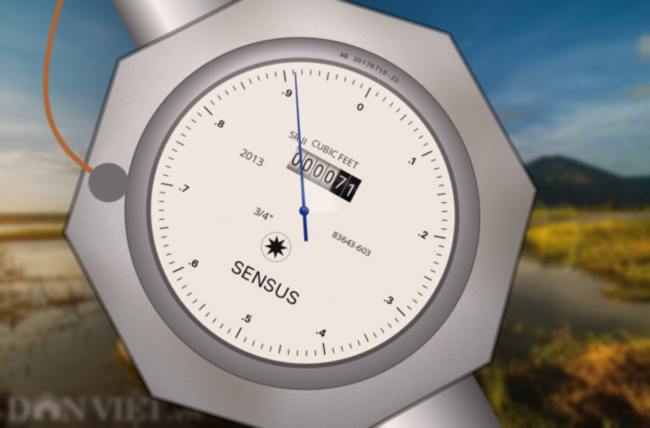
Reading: 70.91 (ft³)
